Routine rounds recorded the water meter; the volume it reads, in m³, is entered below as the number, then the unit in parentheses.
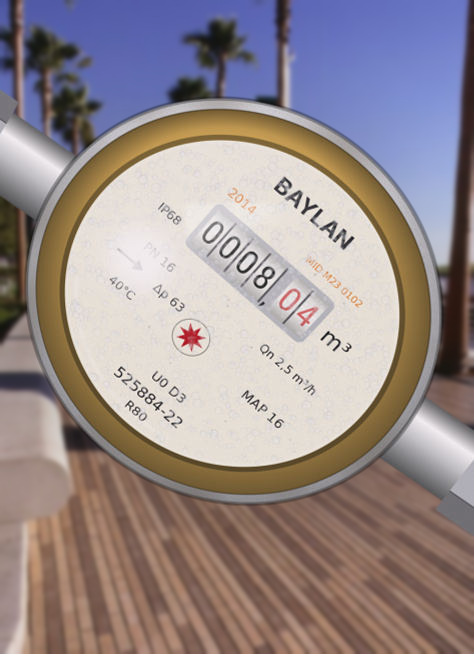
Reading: 8.04 (m³)
